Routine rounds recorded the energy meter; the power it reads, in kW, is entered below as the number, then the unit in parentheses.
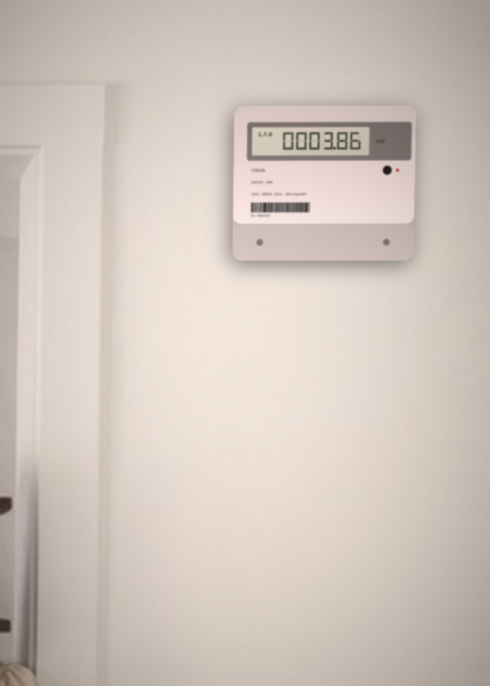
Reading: 3.86 (kW)
